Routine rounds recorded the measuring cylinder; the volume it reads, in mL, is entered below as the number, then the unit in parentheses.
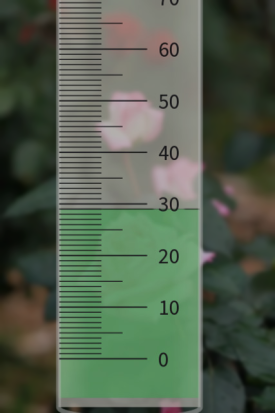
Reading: 29 (mL)
